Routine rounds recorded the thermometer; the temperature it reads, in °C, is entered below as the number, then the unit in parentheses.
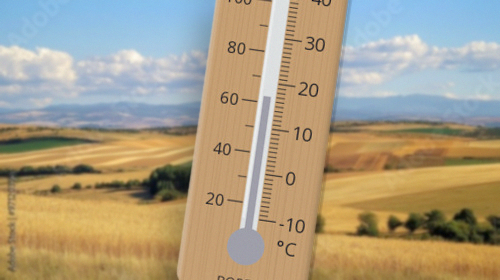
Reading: 17 (°C)
